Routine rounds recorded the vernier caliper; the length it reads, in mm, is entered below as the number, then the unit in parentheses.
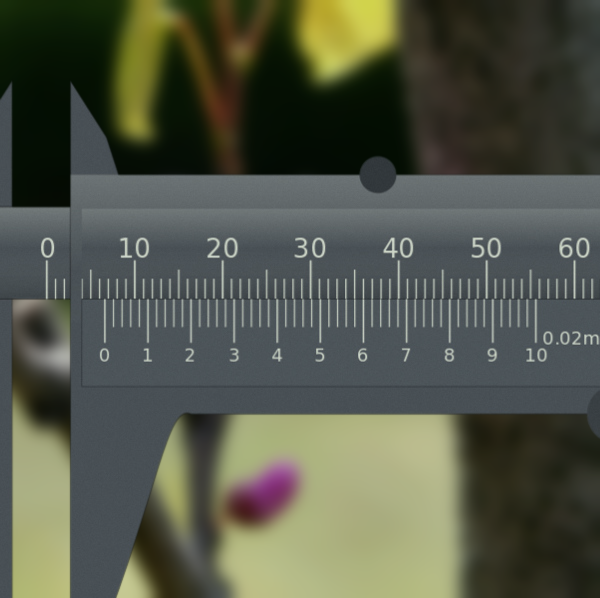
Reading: 6.6 (mm)
